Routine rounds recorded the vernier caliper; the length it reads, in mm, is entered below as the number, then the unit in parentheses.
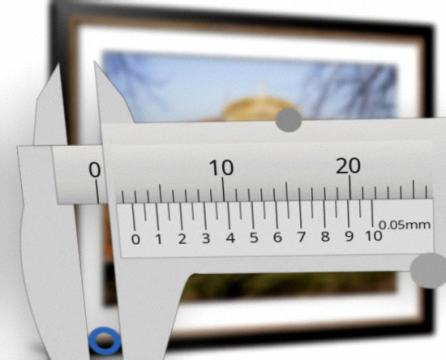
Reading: 2.7 (mm)
